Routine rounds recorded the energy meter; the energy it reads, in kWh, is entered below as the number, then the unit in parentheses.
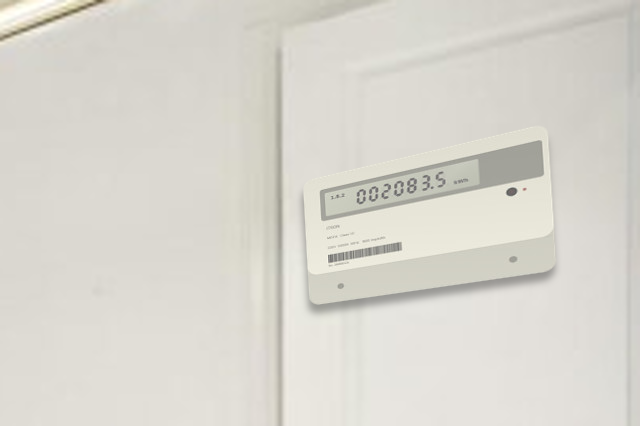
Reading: 2083.5 (kWh)
